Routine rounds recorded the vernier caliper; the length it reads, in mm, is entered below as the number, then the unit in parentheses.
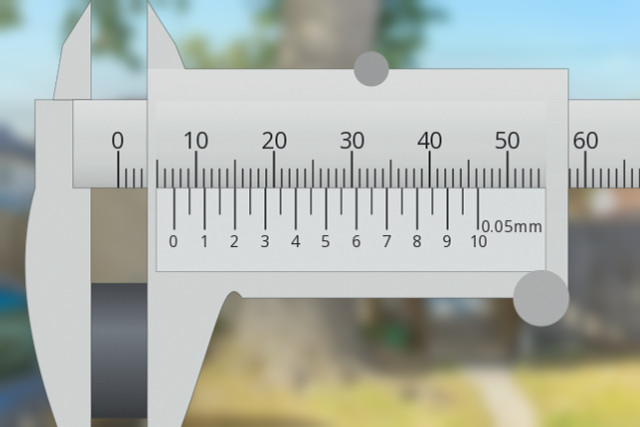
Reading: 7.2 (mm)
